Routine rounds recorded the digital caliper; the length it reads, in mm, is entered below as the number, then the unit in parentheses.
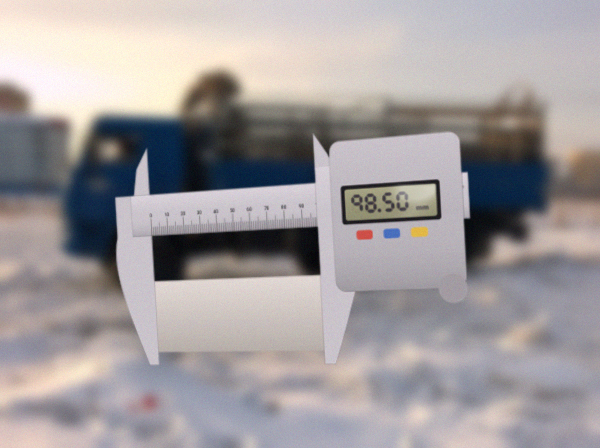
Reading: 98.50 (mm)
